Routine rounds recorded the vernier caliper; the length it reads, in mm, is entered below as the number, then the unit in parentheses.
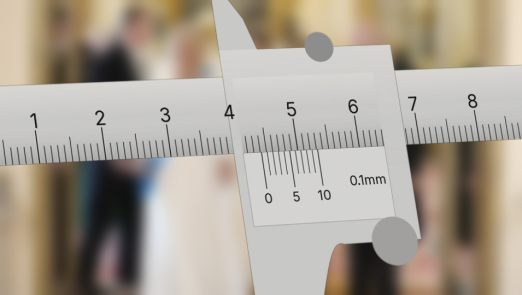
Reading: 44.2 (mm)
